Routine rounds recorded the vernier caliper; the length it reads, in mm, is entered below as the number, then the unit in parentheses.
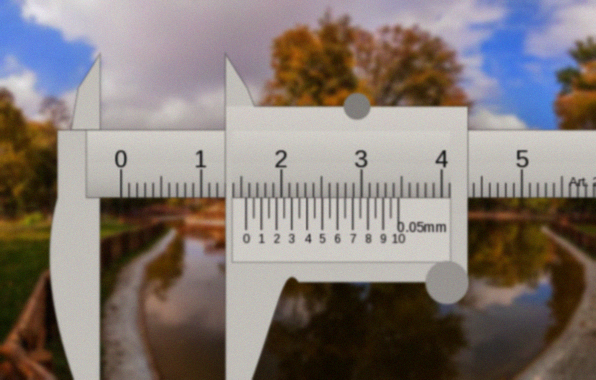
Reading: 15.6 (mm)
